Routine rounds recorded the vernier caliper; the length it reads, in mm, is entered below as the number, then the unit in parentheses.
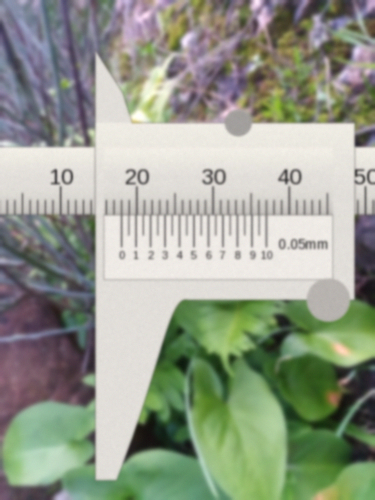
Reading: 18.0 (mm)
